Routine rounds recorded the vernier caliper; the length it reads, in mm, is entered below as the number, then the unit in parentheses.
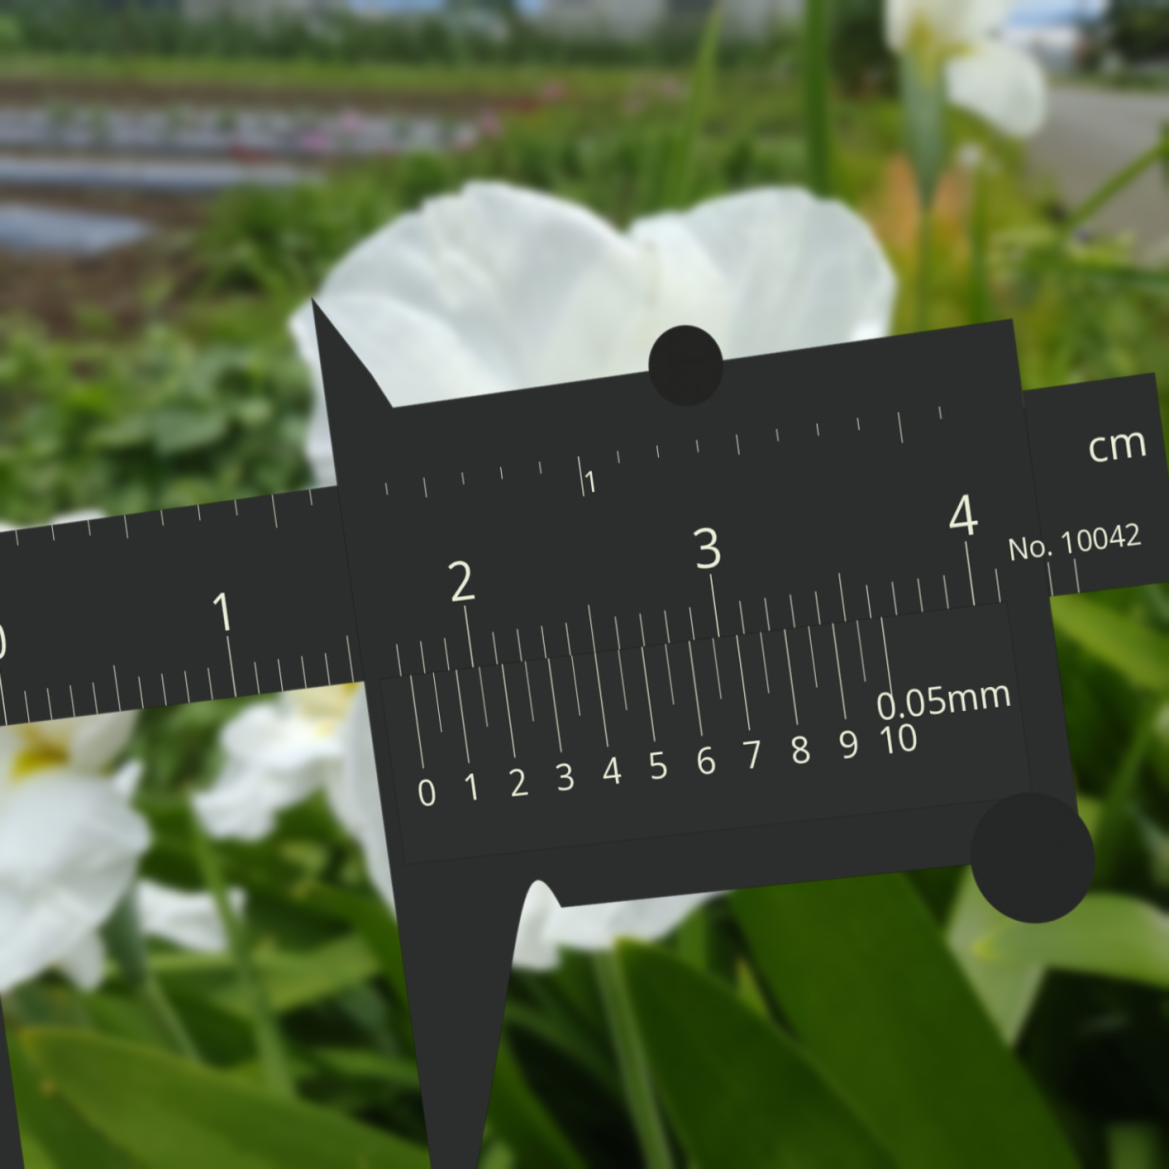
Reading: 17.40 (mm)
